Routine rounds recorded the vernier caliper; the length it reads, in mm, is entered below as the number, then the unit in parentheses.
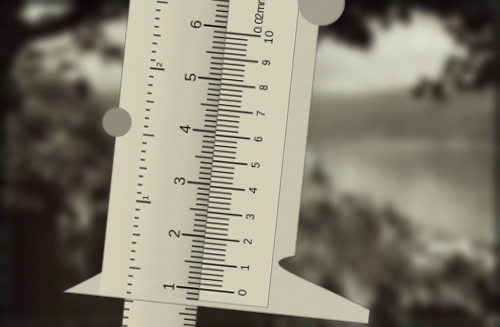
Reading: 10.0 (mm)
